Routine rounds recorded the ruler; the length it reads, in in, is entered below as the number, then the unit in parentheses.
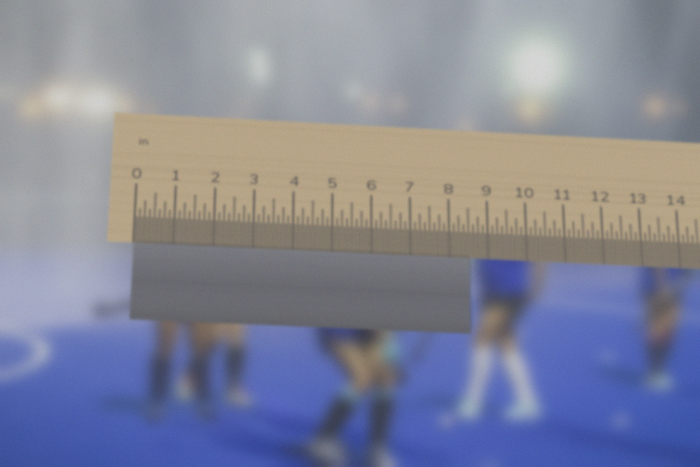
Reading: 8.5 (in)
